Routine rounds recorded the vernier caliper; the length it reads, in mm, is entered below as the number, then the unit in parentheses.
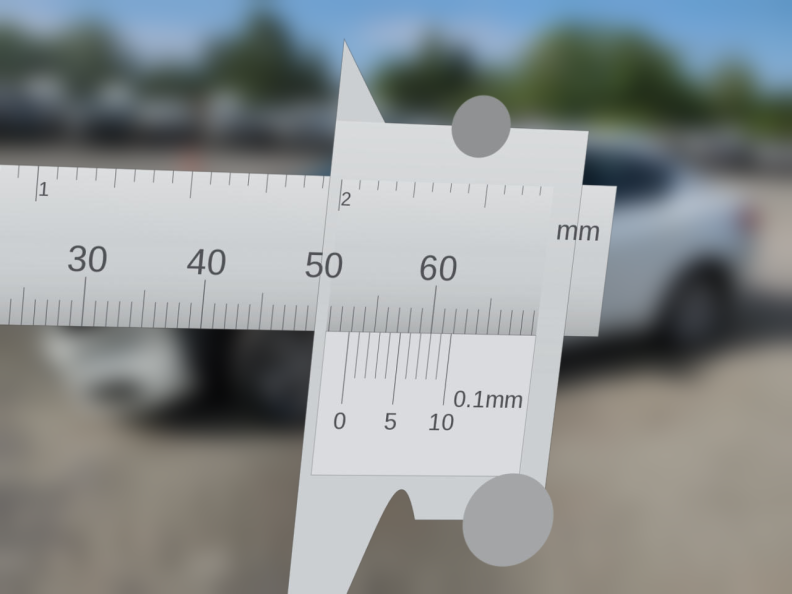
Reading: 52.8 (mm)
